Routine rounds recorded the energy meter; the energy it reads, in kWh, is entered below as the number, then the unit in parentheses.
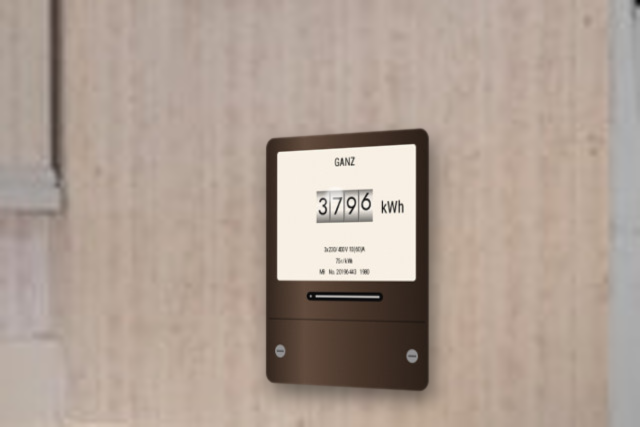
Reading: 3796 (kWh)
